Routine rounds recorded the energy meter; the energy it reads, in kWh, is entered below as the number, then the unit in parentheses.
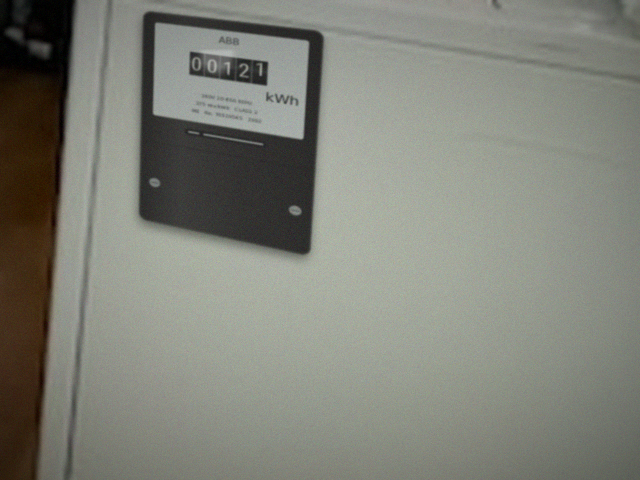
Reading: 121 (kWh)
